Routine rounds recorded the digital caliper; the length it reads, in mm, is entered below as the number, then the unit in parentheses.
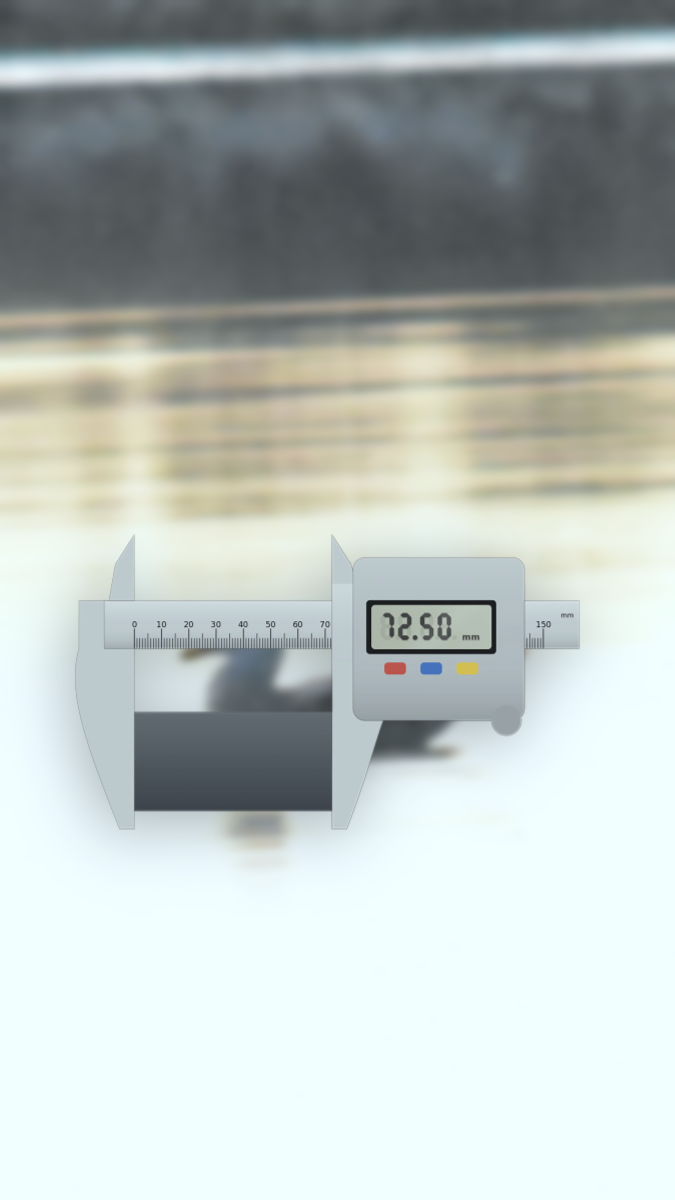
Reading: 72.50 (mm)
